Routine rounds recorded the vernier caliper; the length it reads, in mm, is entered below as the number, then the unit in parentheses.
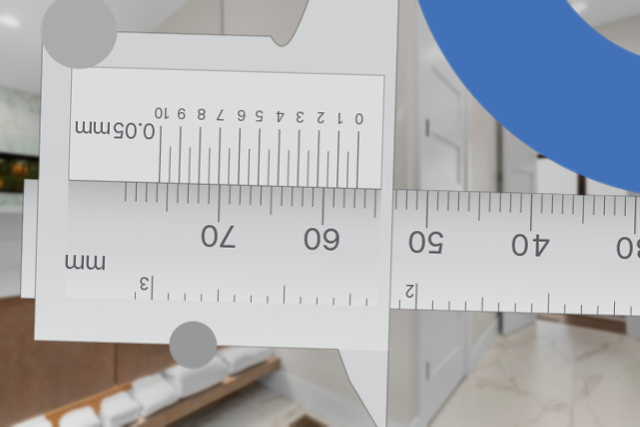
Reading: 56.8 (mm)
